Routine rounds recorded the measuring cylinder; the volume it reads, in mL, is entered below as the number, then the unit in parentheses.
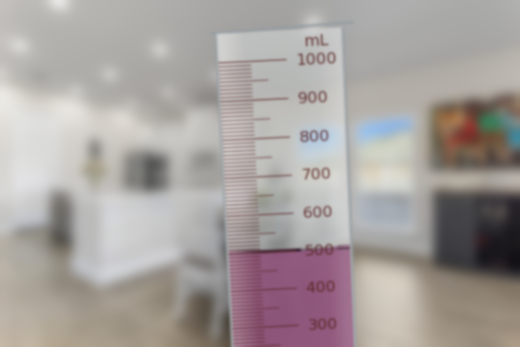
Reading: 500 (mL)
